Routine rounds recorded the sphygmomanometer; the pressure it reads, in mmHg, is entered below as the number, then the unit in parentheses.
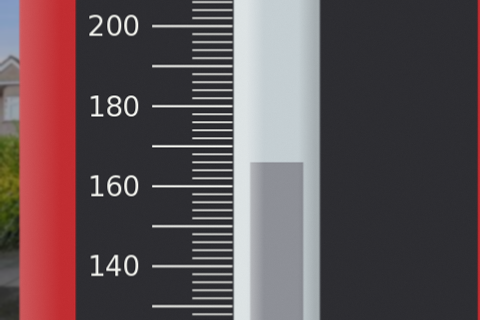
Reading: 166 (mmHg)
